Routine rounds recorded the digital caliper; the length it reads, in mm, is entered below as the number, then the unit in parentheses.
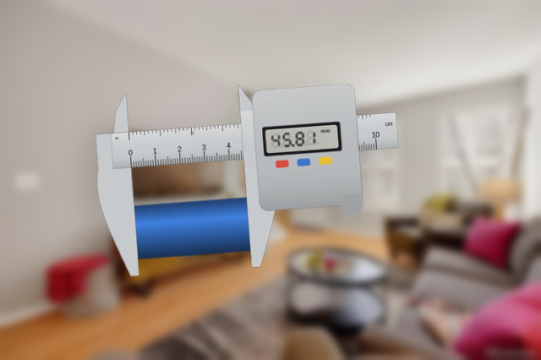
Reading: 45.81 (mm)
